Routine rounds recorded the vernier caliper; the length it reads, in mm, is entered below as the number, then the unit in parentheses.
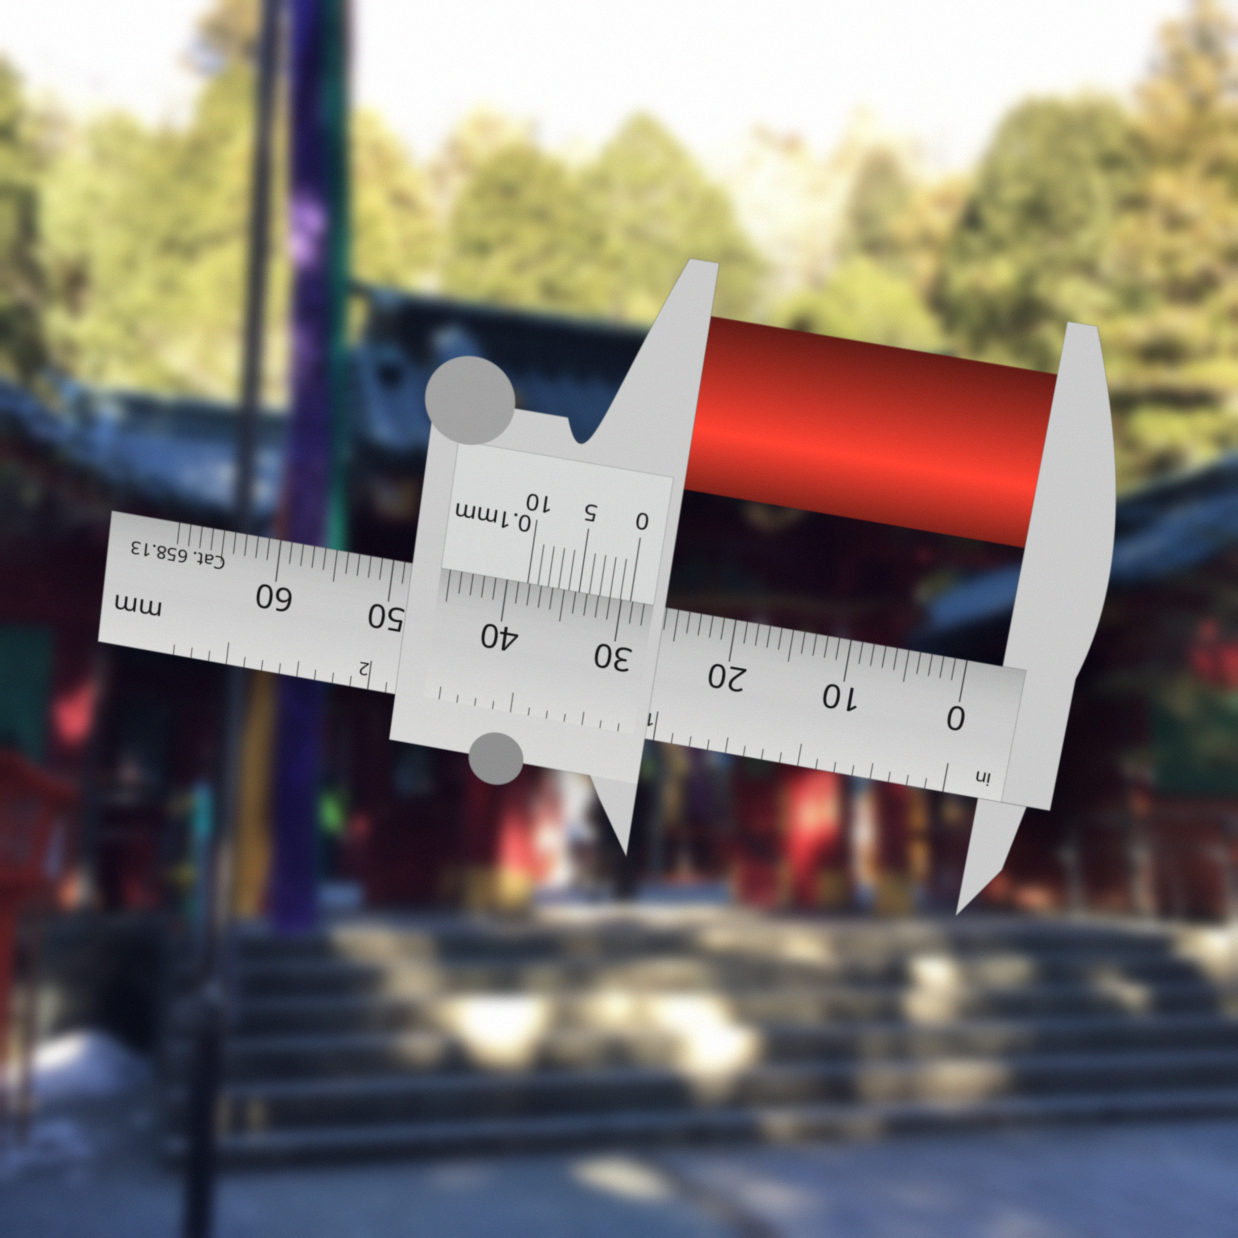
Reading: 29.2 (mm)
